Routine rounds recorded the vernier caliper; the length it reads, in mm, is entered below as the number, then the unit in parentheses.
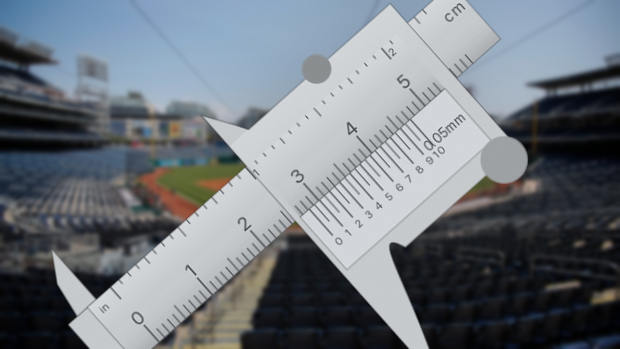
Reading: 28.2 (mm)
